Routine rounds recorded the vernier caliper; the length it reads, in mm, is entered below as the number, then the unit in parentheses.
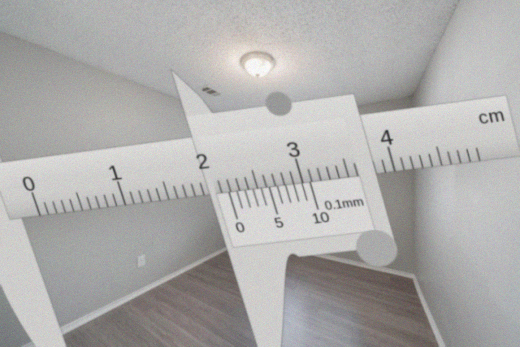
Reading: 21.8 (mm)
